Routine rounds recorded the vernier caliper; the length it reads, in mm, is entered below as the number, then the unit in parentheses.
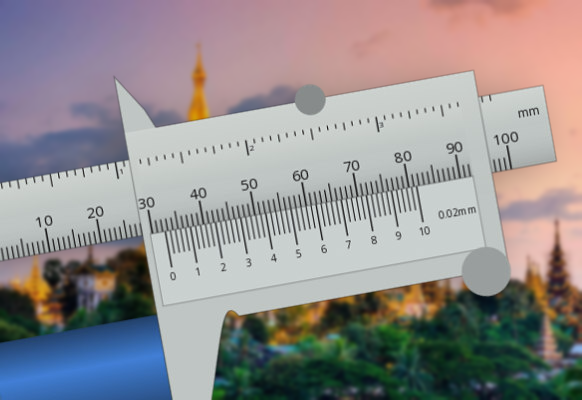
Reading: 32.5 (mm)
